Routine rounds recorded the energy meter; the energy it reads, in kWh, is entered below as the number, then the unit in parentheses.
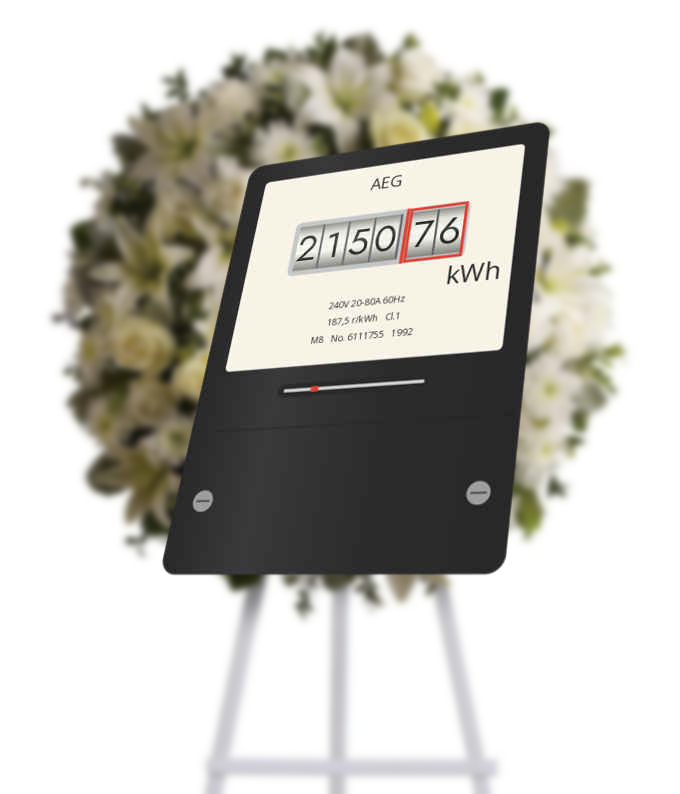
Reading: 2150.76 (kWh)
